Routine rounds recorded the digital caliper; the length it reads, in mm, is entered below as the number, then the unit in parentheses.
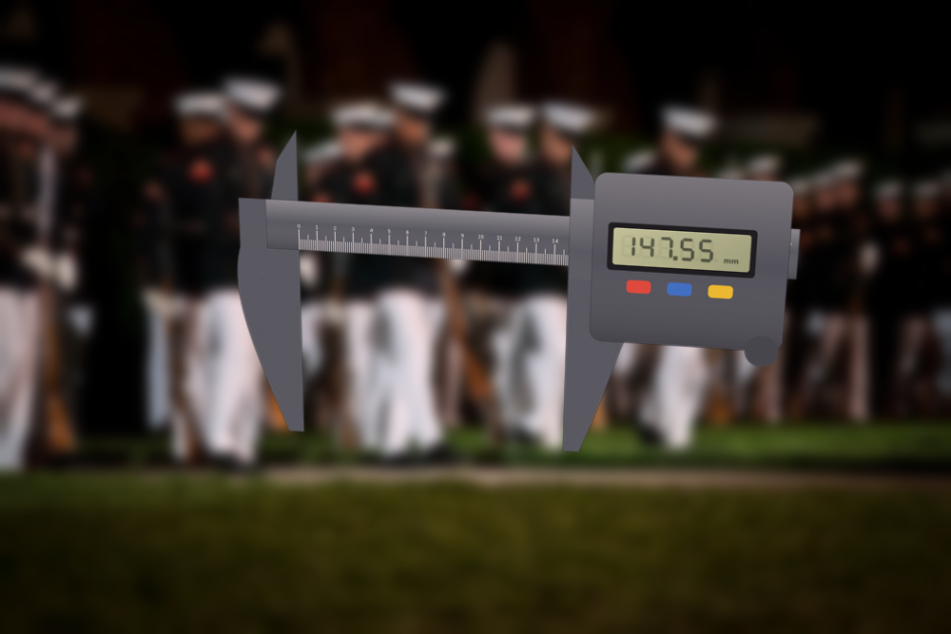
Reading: 147.55 (mm)
